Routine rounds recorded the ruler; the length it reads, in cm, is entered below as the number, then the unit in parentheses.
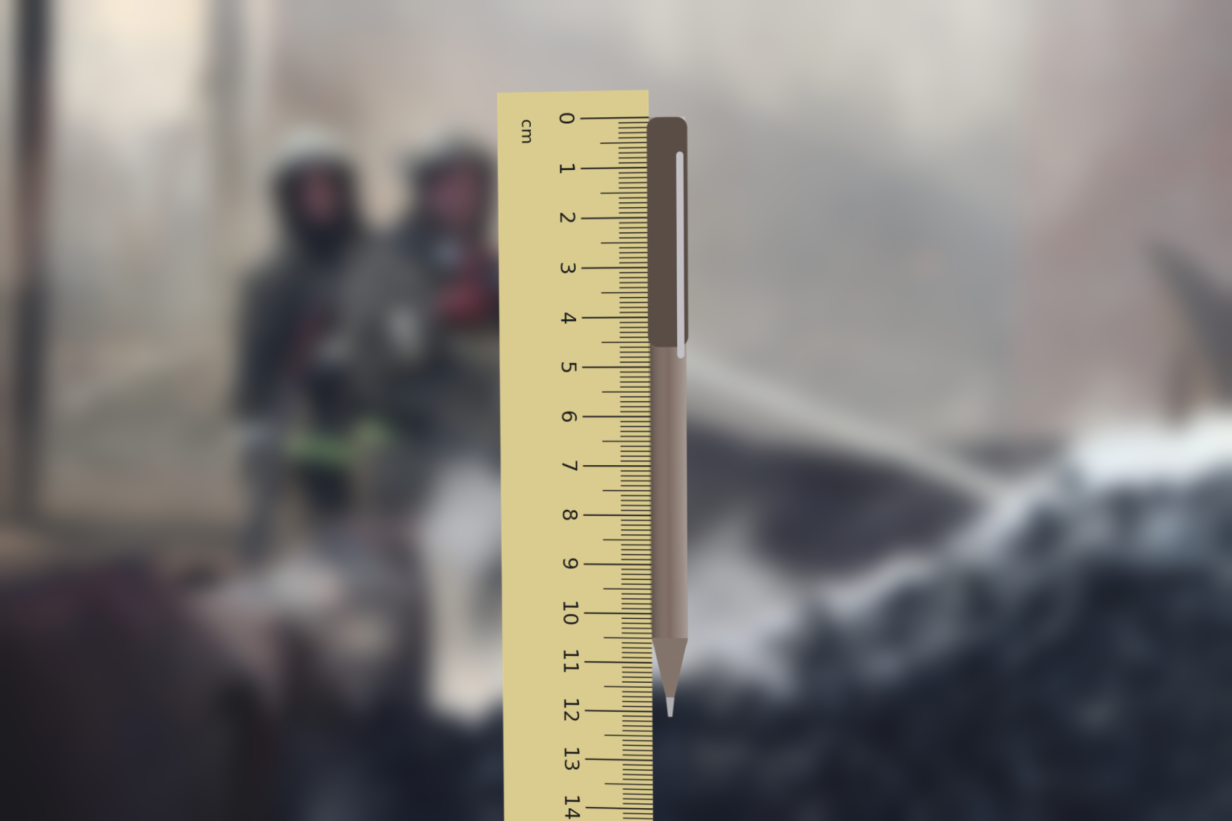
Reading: 12.1 (cm)
